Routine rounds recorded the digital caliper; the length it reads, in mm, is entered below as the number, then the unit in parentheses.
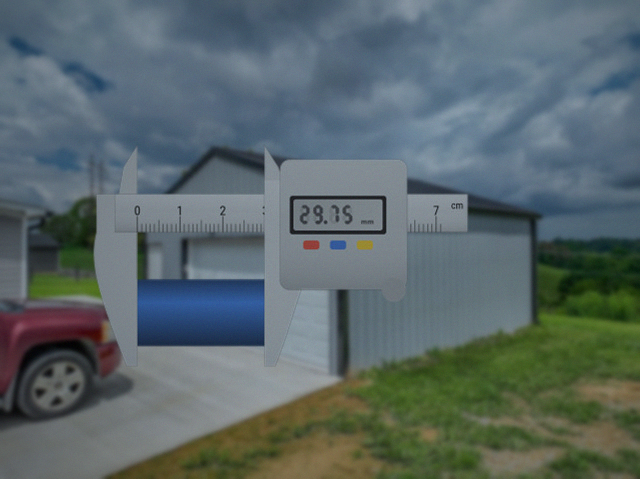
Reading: 29.75 (mm)
